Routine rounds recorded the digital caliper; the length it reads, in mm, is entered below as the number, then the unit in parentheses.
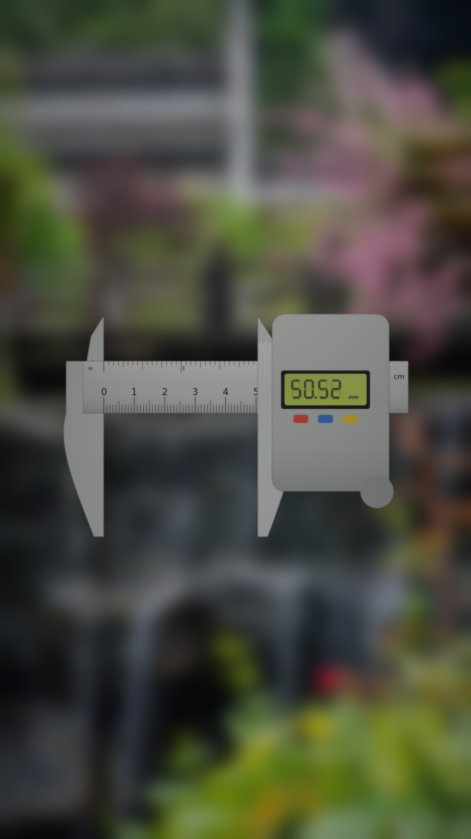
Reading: 50.52 (mm)
